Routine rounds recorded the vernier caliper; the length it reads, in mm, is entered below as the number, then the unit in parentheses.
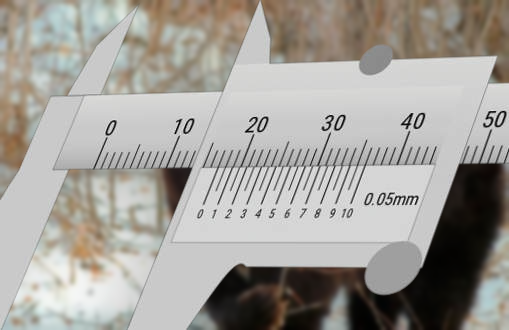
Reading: 17.0 (mm)
